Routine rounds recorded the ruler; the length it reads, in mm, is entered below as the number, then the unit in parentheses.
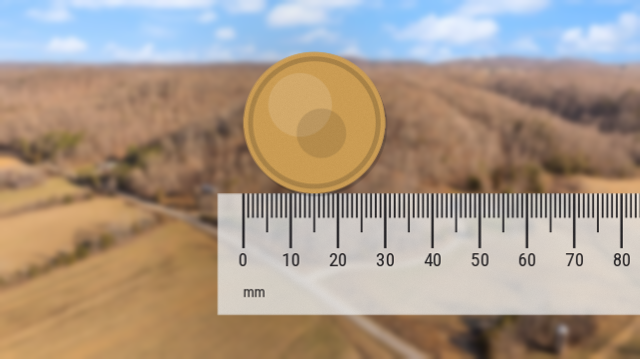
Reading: 30 (mm)
